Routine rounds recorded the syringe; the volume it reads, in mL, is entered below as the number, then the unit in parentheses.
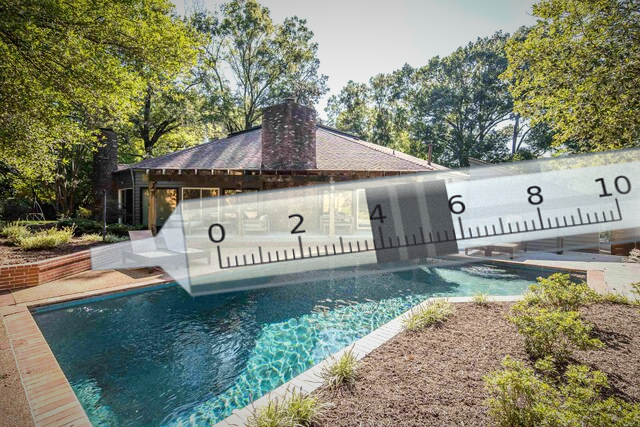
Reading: 3.8 (mL)
